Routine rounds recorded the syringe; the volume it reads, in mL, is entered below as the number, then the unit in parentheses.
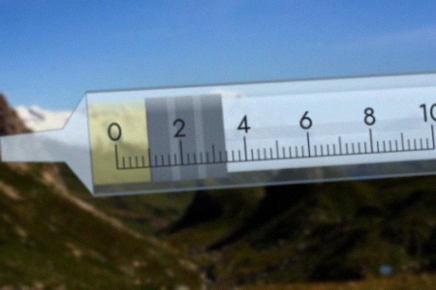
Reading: 1 (mL)
